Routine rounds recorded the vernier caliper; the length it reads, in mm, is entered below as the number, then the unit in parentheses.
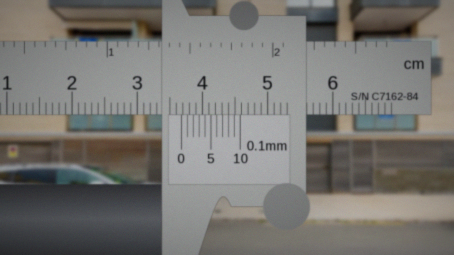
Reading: 36.8 (mm)
